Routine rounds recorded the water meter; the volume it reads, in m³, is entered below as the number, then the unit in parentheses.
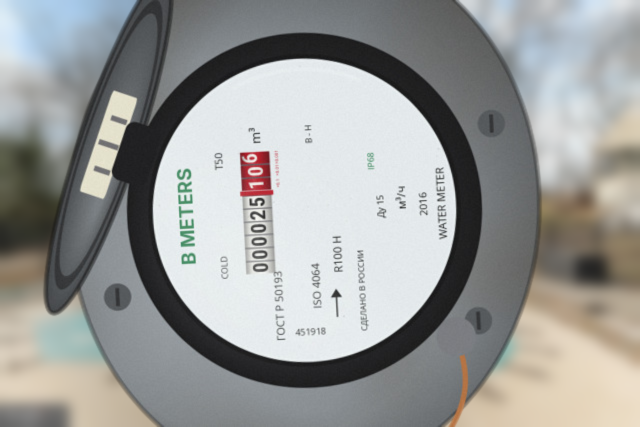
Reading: 25.106 (m³)
